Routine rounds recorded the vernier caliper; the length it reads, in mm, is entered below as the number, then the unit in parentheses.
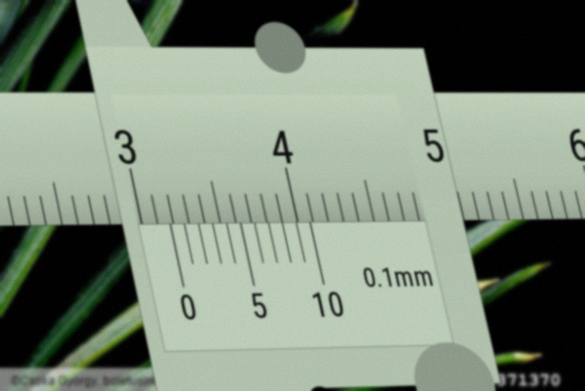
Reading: 31.8 (mm)
